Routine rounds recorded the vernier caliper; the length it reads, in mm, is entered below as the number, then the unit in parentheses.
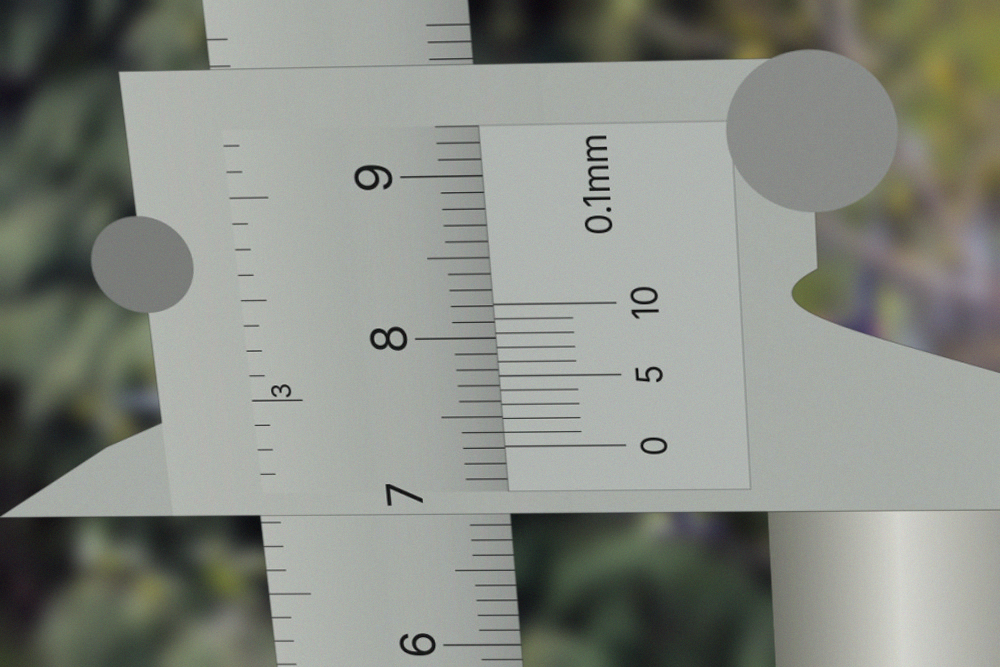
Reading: 73.1 (mm)
